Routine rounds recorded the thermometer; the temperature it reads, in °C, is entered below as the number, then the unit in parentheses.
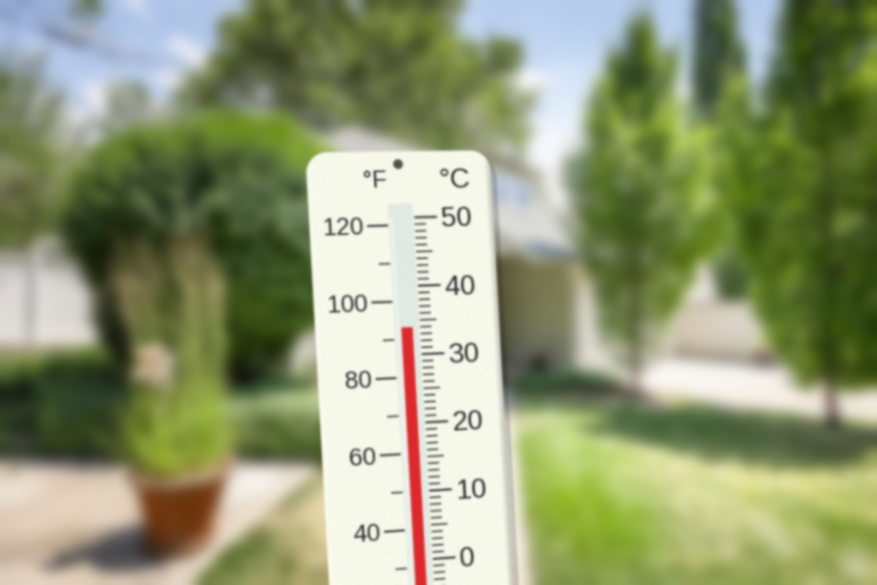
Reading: 34 (°C)
